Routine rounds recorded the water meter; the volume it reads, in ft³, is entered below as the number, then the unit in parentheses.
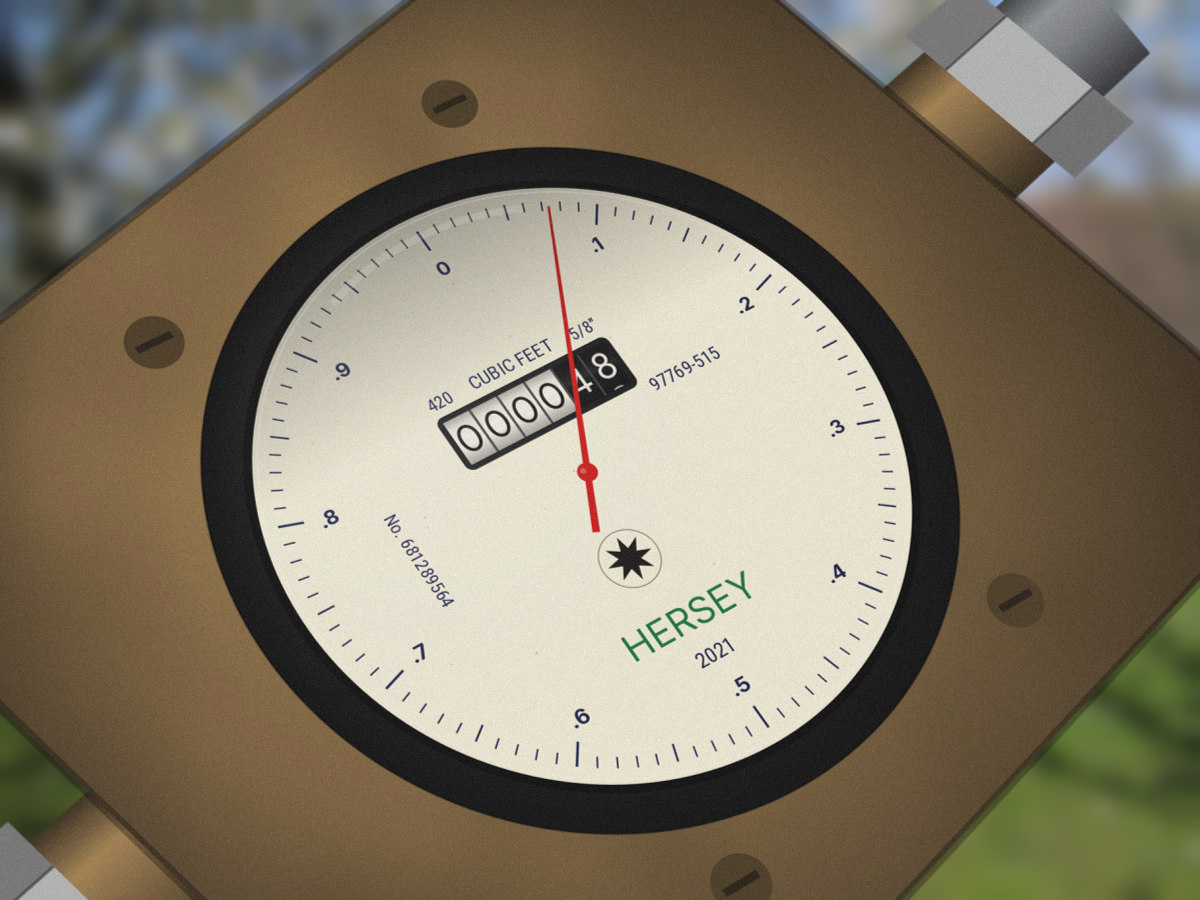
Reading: 48.07 (ft³)
